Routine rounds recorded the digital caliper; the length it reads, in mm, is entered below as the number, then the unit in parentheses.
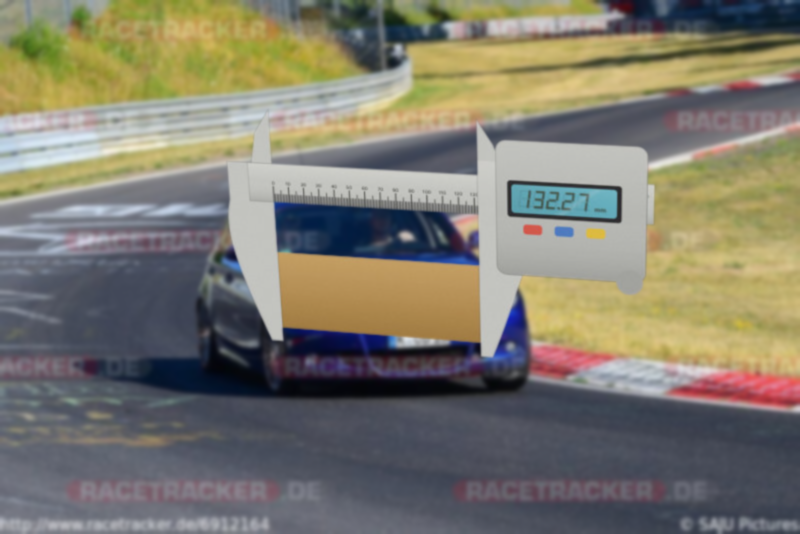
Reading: 132.27 (mm)
